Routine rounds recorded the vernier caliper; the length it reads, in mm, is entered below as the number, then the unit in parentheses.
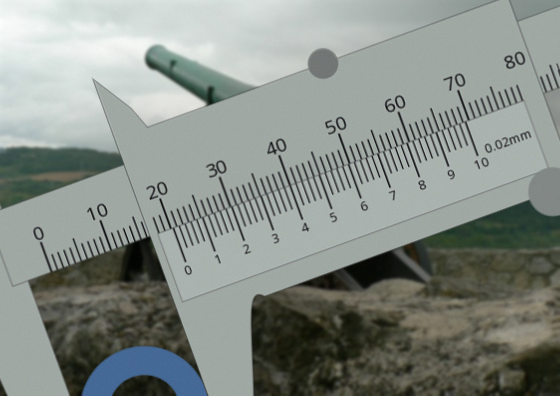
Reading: 20.4 (mm)
